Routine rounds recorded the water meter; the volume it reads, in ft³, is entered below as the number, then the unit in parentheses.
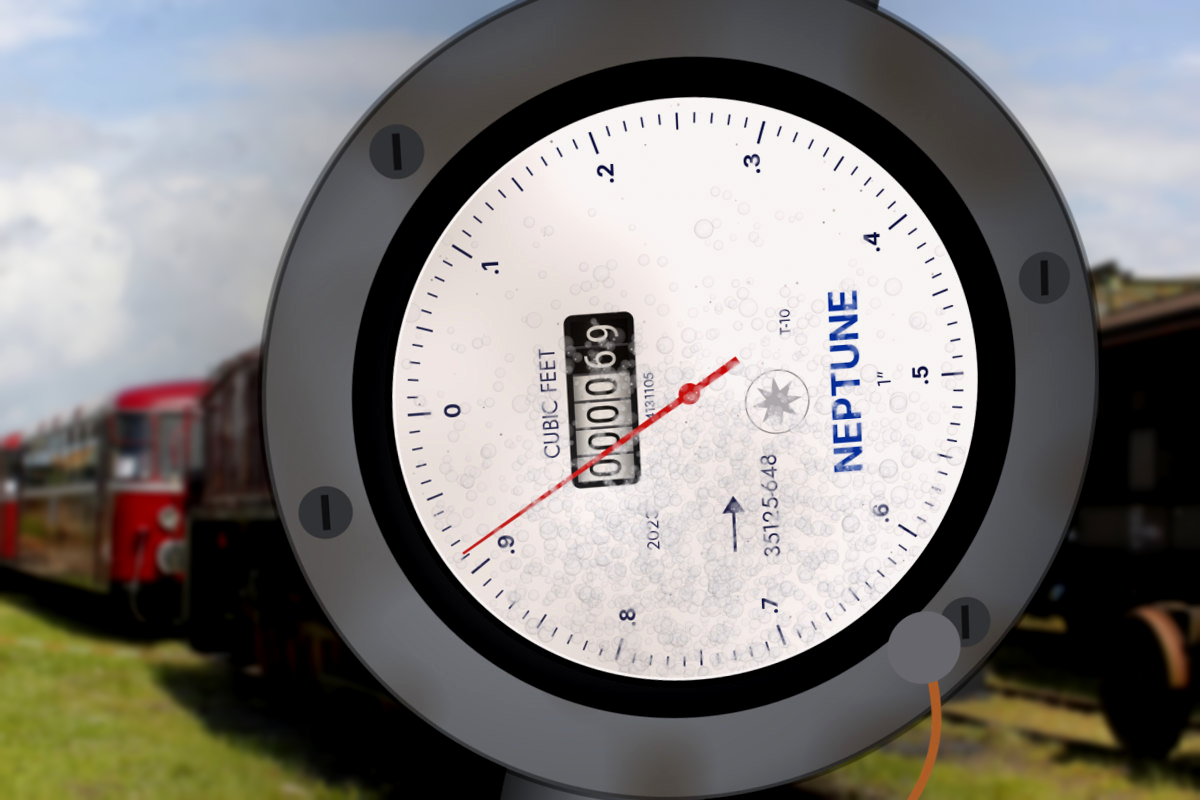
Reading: 68.91 (ft³)
